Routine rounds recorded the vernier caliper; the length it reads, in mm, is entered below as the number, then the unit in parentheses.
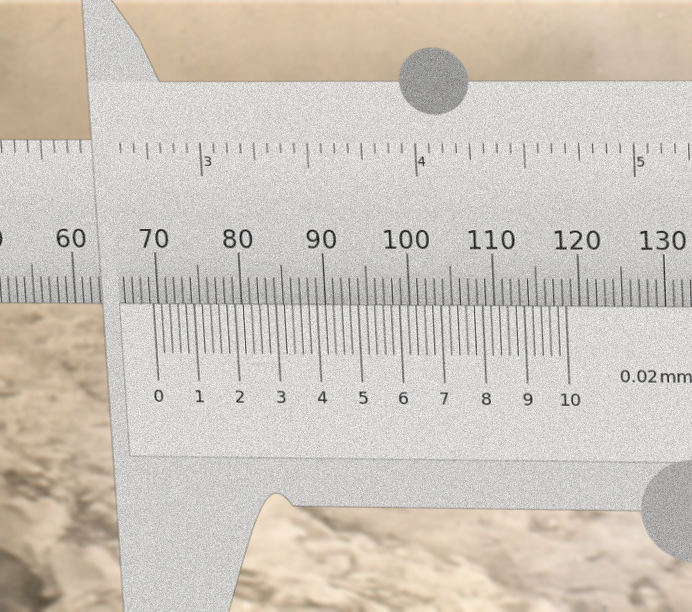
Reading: 69.4 (mm)
